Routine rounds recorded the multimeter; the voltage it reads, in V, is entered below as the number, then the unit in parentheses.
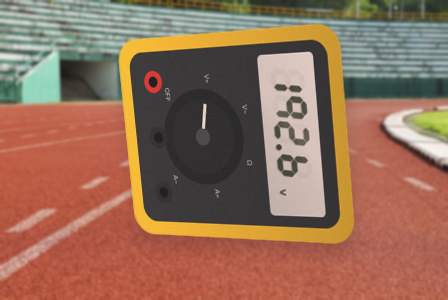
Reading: 192.6 (V)
